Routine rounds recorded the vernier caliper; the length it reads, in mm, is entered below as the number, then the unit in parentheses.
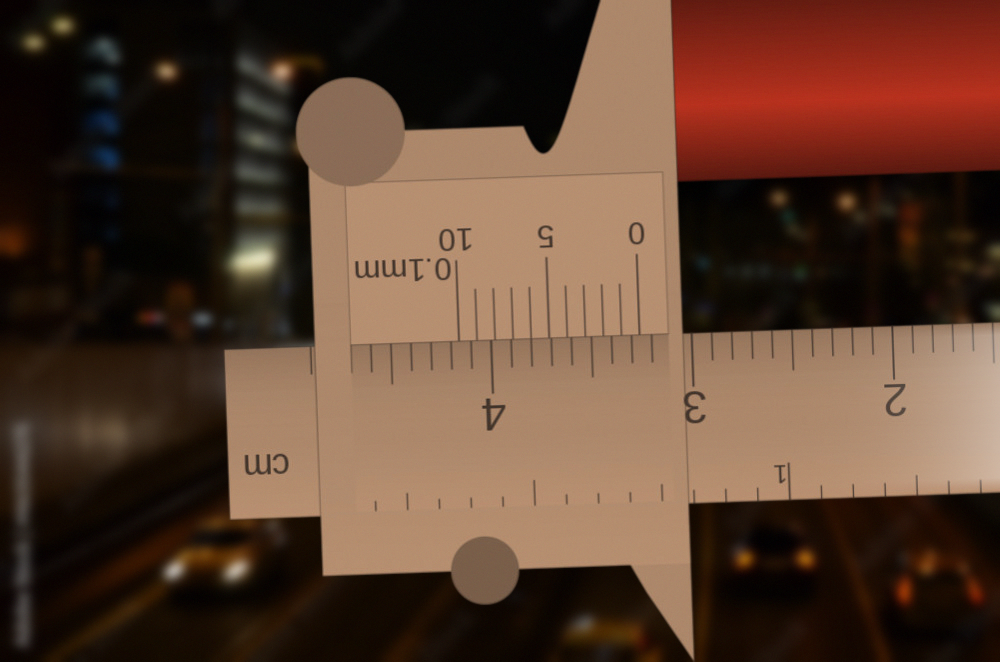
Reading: 32.6 (mm)
